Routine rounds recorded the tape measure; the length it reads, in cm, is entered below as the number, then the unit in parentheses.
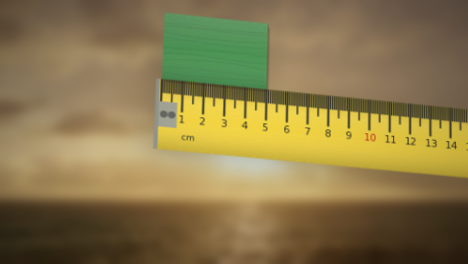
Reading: 5 (cm)
